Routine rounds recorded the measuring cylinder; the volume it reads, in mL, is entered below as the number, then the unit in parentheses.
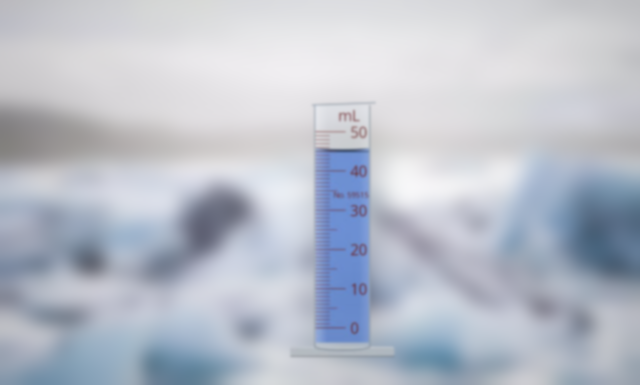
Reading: 45 (mL)
